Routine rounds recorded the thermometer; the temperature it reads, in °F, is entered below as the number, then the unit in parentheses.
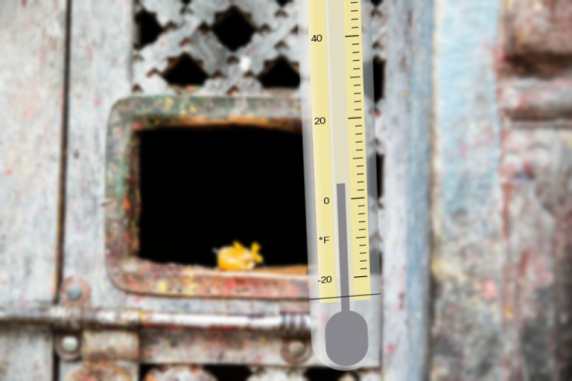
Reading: 4 (°F)
